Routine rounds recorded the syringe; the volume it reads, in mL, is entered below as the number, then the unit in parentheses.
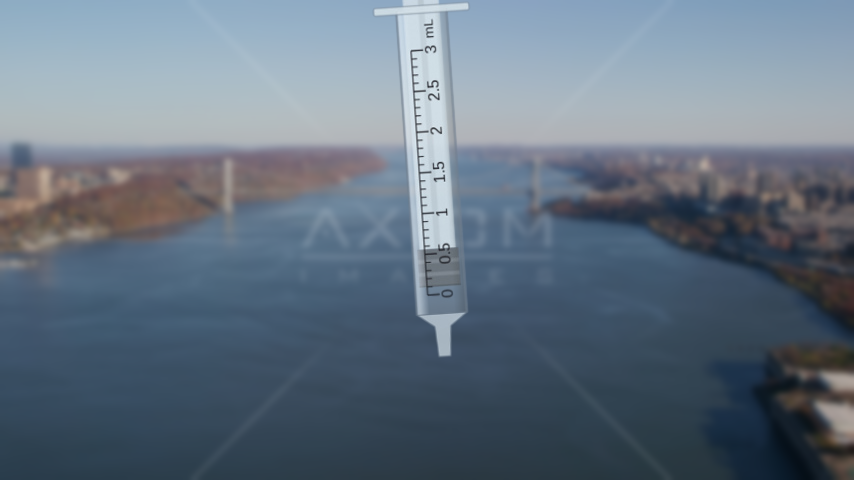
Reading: 0.1 (mL)
